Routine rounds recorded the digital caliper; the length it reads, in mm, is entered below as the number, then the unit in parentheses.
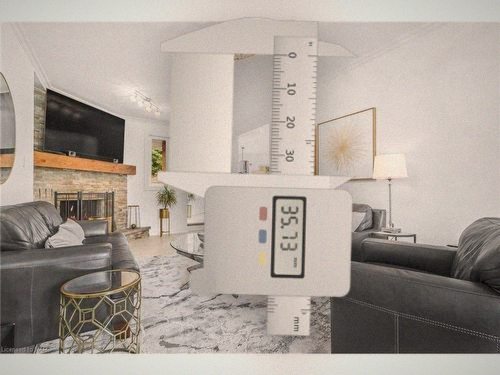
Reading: 35.73 (mm)
